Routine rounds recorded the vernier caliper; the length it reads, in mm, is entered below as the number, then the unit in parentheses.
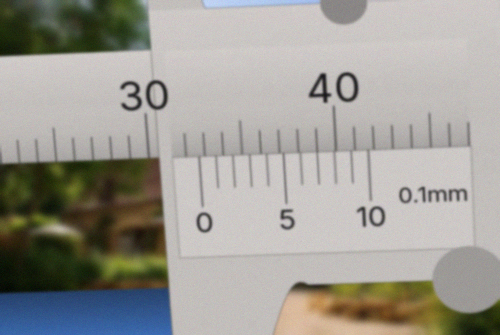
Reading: 32.7 (mm)
